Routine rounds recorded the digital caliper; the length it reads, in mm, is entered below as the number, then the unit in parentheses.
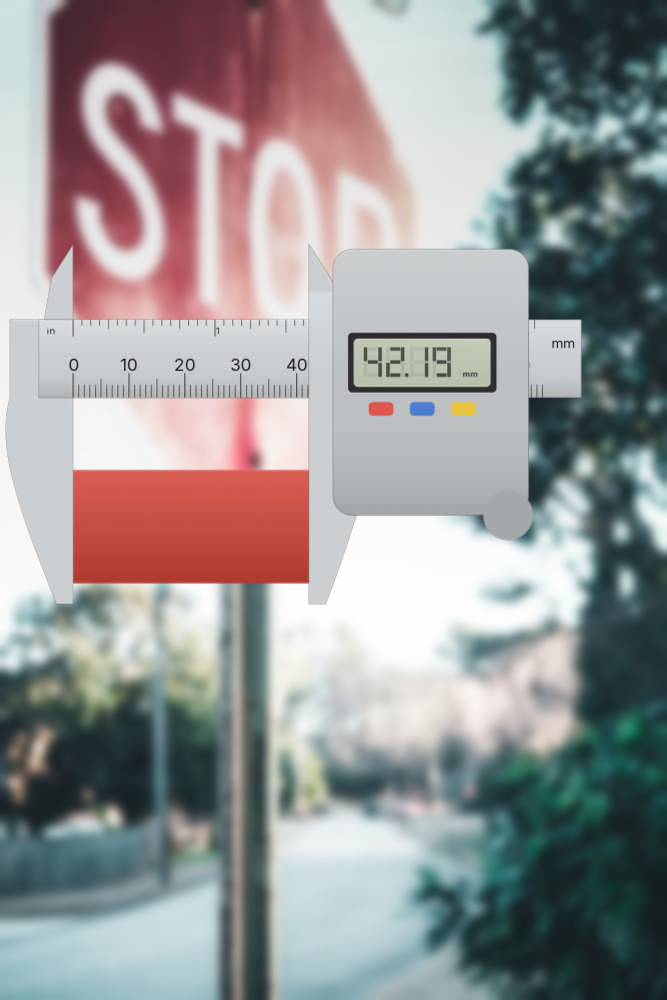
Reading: 42.19 (mm)
